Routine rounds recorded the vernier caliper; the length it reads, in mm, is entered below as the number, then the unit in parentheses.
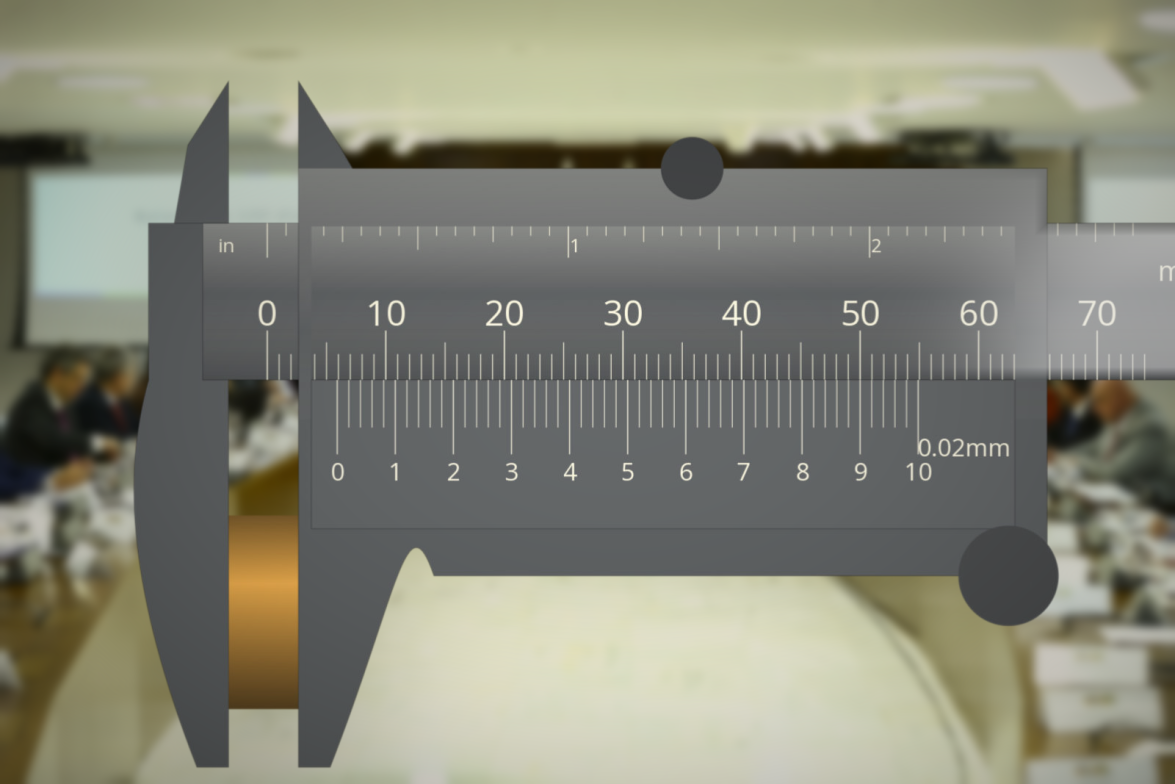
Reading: 5.9 (mm)
